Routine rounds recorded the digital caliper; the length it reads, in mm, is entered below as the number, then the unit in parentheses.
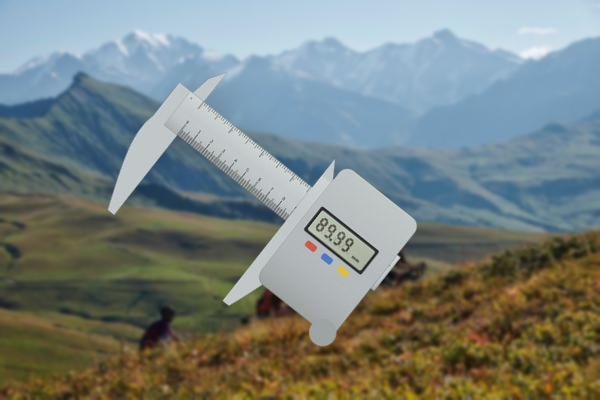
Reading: 89.99 (mm)
